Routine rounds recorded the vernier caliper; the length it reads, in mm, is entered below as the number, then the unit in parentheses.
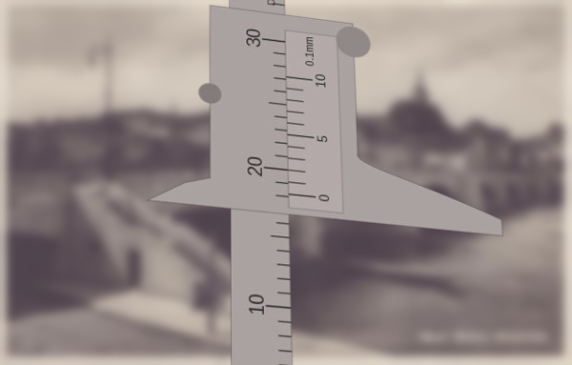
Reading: 18.2 (mm)
